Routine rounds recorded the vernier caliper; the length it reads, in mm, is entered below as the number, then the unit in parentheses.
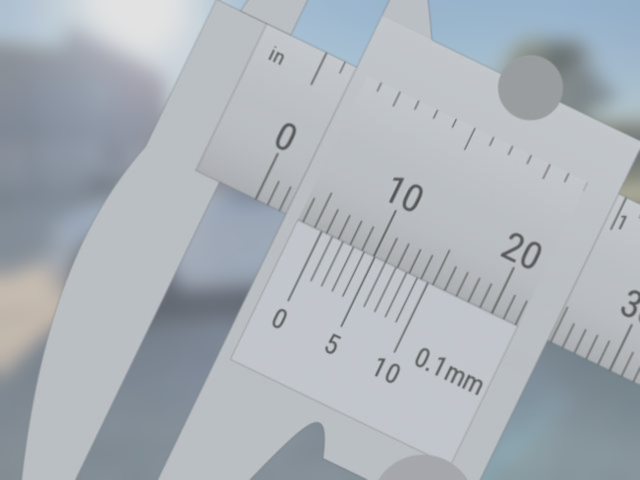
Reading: 5.6 (mm)
